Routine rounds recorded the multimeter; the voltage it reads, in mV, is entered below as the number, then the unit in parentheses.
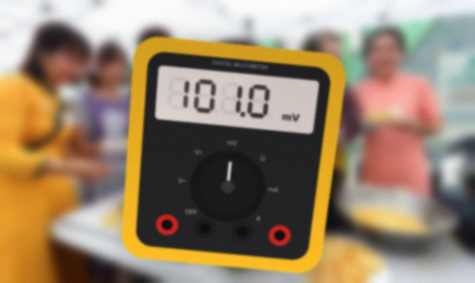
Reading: 101.0 (mV)
